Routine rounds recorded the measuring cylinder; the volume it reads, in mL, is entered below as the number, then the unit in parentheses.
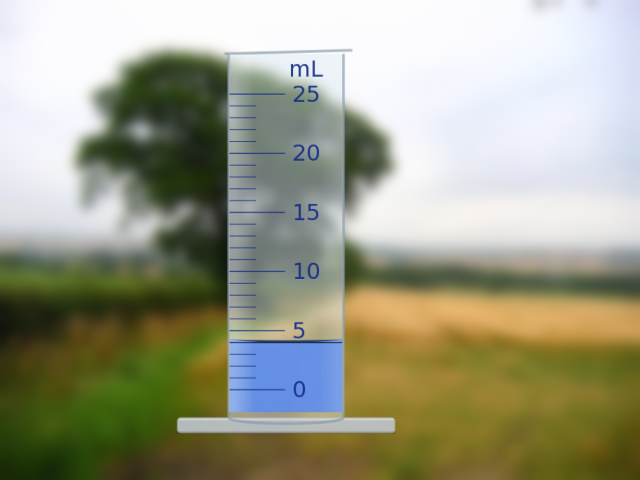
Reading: 4 (mL)
